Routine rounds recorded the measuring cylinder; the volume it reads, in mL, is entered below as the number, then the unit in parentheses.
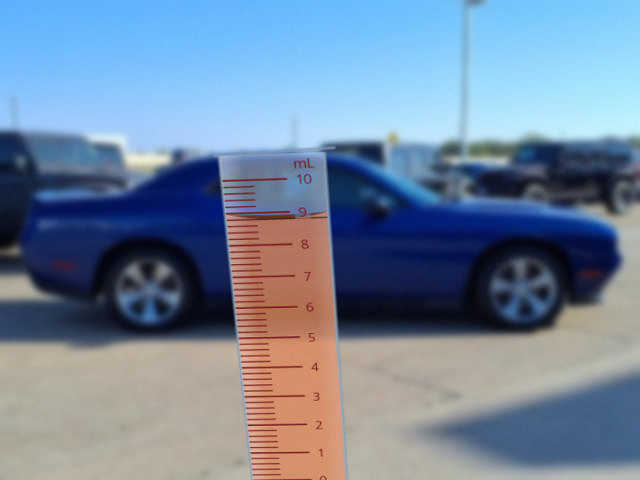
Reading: 8.8 (mL)
